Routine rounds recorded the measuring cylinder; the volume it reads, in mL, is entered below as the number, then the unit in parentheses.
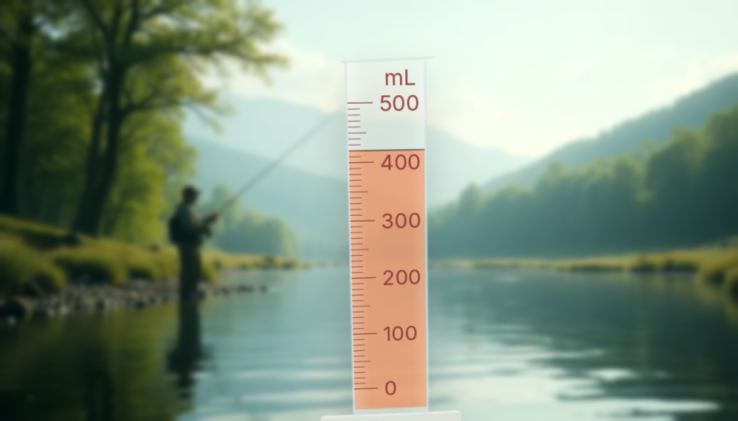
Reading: 420 (mL)
